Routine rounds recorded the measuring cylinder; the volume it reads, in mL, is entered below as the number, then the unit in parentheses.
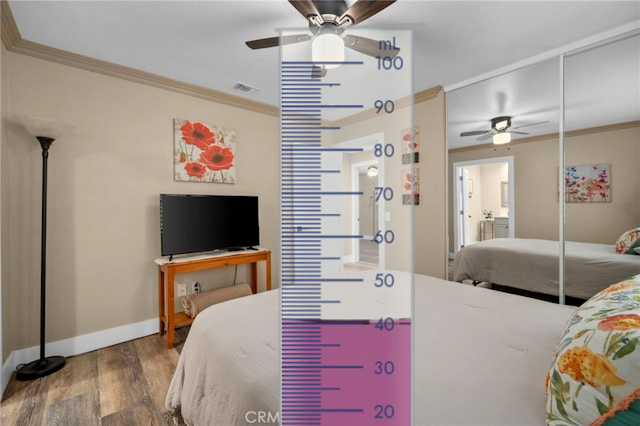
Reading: 40 (mL)
